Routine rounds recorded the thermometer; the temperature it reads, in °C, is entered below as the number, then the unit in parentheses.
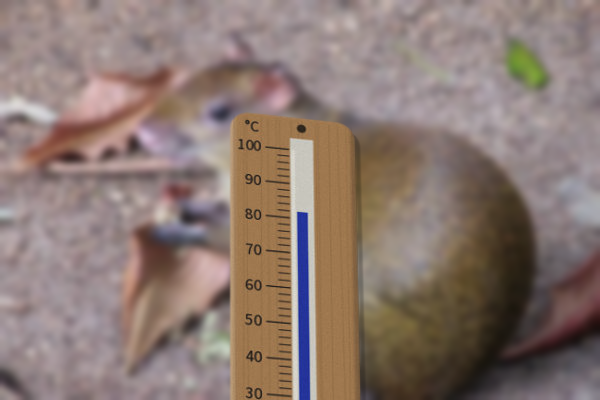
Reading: 82 (°C)
